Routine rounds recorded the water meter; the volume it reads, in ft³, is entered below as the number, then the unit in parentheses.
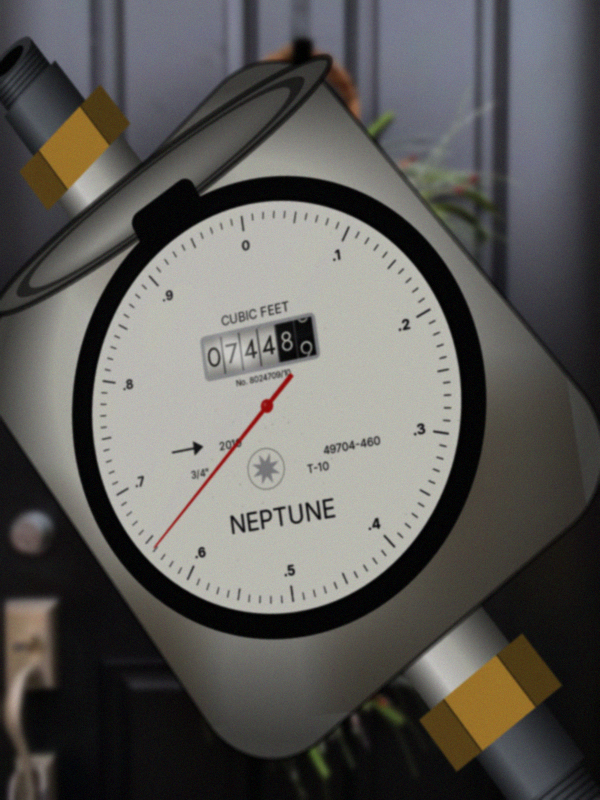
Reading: 74488.64 (ft³)
